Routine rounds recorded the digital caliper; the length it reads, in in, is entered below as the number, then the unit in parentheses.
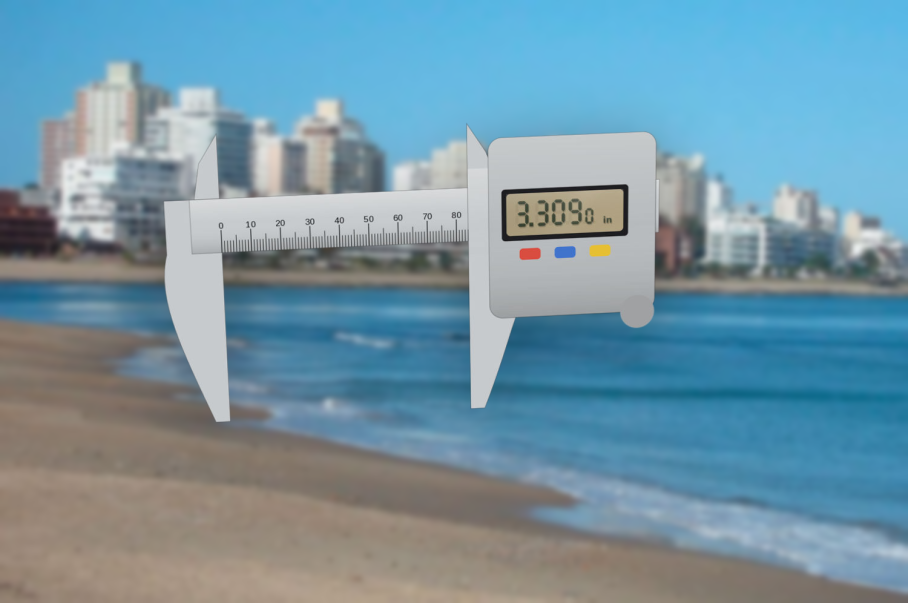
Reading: 3.3090 (in)
